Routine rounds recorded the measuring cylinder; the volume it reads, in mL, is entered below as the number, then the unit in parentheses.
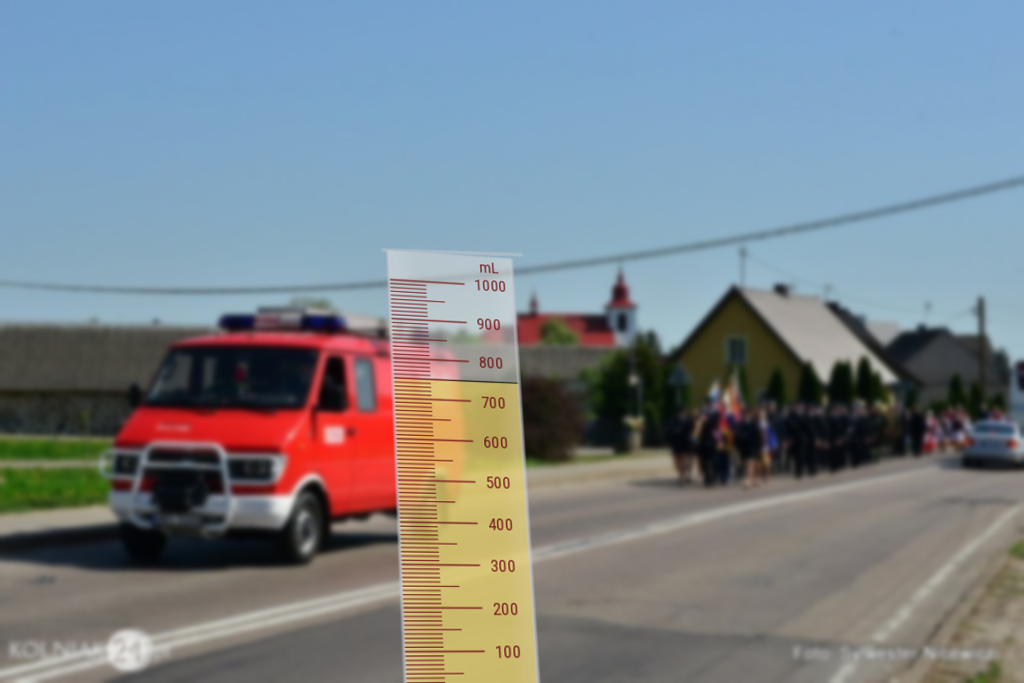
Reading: 750 (mL)
